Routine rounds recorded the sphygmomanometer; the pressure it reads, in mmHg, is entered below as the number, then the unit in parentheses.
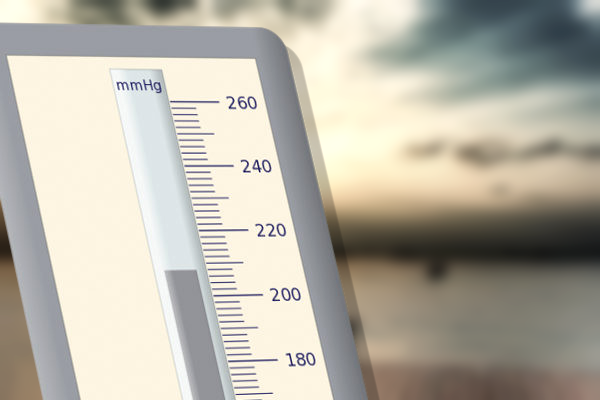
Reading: 208 (mmHg)
